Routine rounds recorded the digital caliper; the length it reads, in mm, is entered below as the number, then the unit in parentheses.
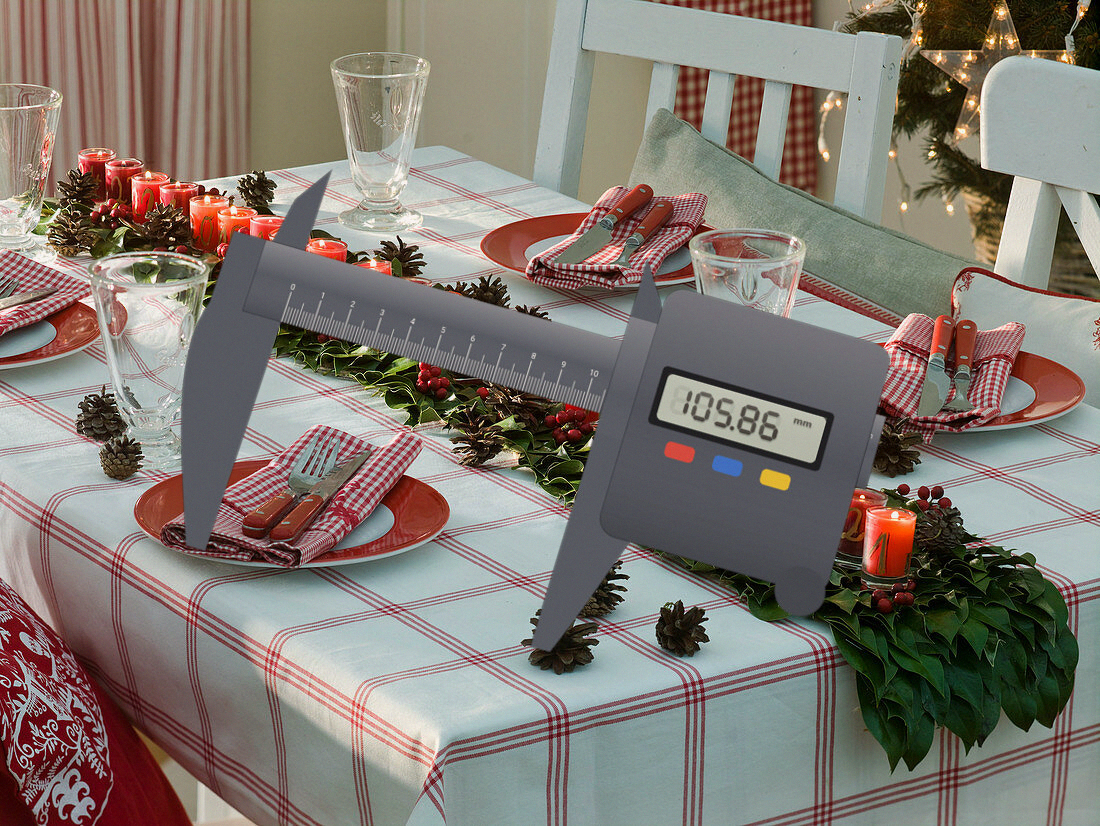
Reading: 105.86 (mm)
